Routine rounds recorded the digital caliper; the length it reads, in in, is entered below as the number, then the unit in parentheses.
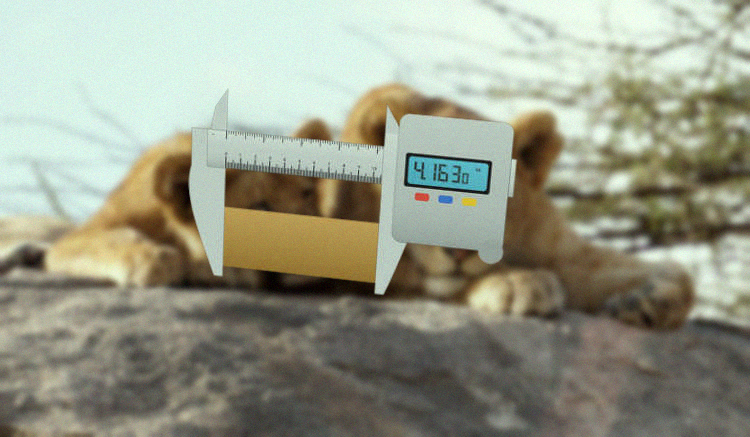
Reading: 4.1630 (in)
